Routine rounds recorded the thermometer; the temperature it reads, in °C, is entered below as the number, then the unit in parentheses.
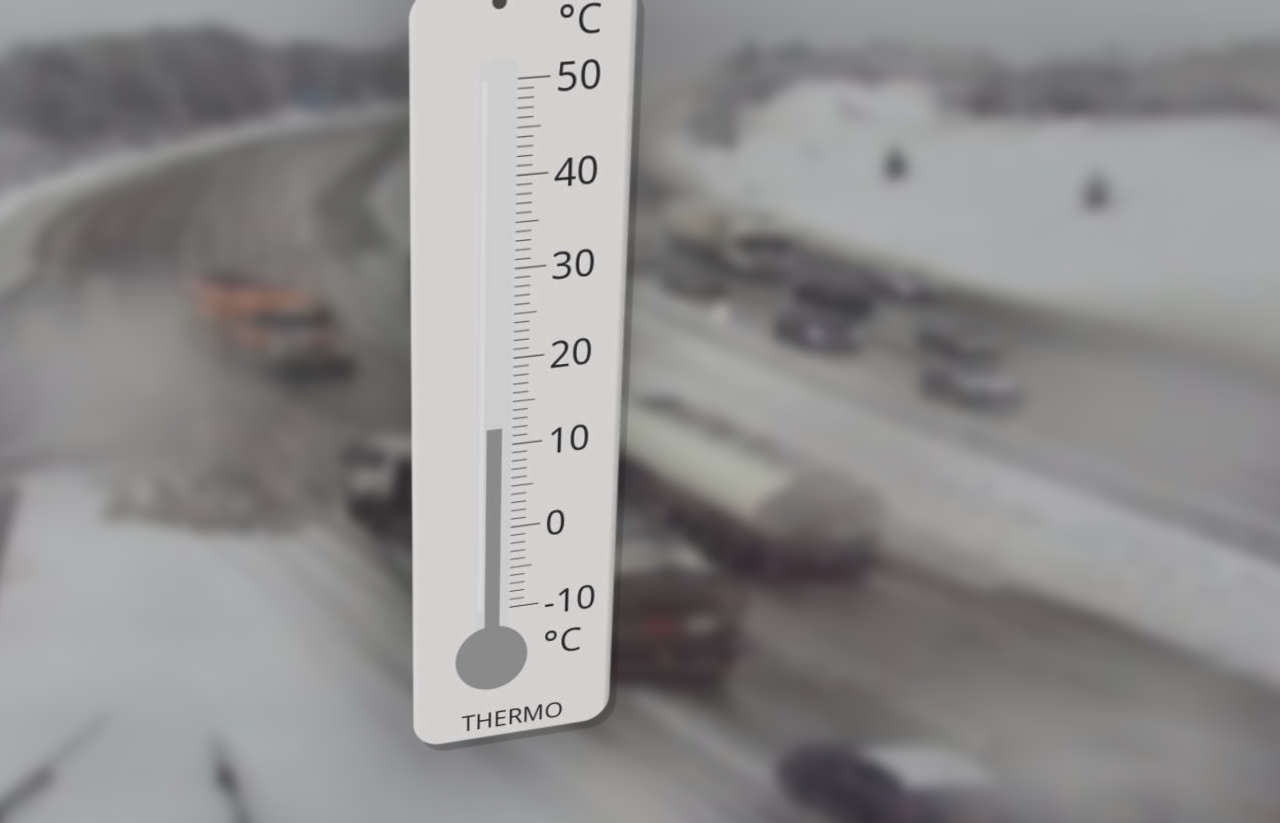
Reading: 12 (°C)
